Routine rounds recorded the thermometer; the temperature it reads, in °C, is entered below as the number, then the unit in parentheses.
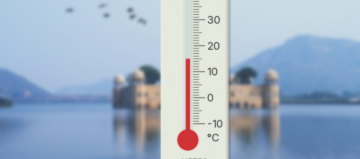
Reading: 15 (°C)
